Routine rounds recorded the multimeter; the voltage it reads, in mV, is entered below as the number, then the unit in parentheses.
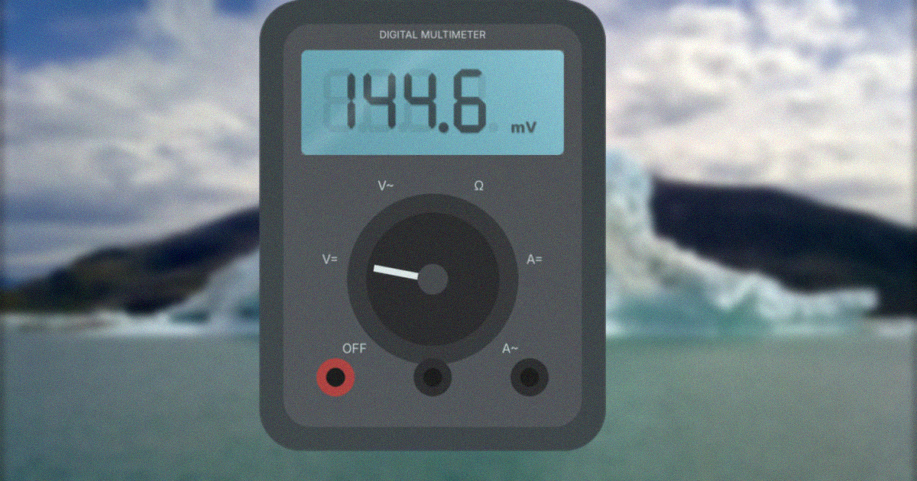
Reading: 144.6 (mV)
